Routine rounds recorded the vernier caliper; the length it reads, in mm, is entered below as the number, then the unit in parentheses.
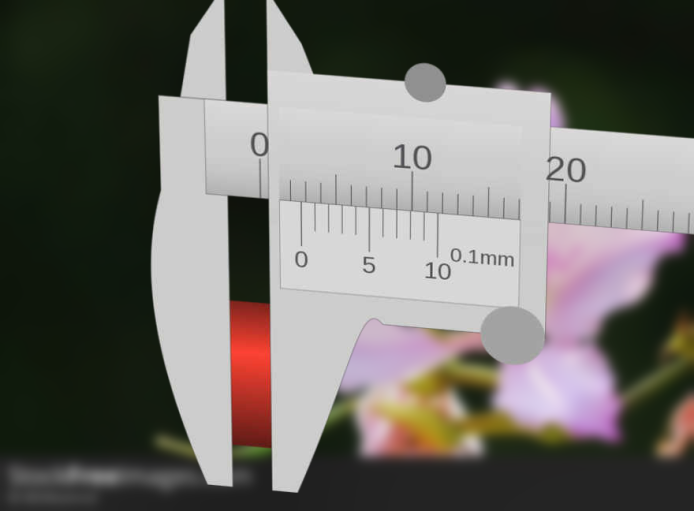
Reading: 2.7 (mm)
